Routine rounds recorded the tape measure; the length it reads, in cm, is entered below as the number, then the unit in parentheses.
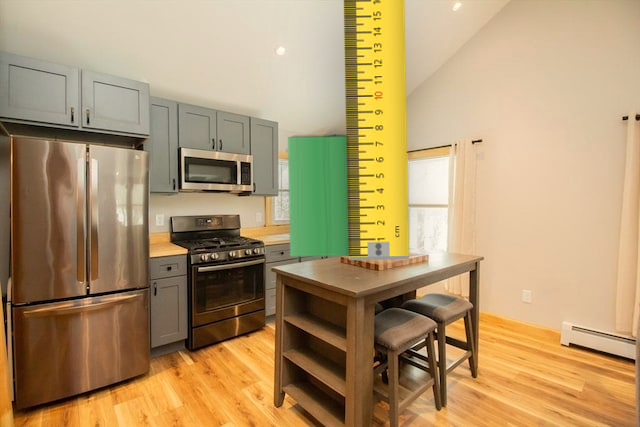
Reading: 7.5 (cm)
